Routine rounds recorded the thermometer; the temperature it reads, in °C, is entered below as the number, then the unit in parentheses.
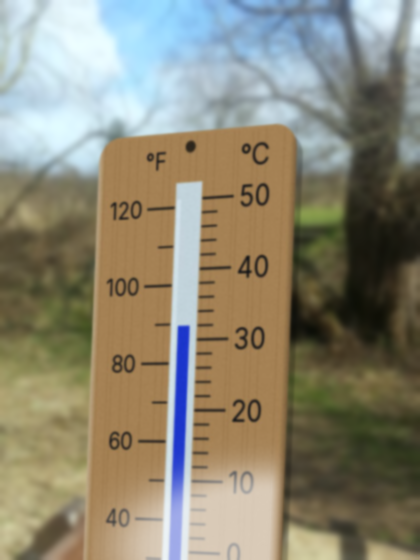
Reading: 32 (°C)
